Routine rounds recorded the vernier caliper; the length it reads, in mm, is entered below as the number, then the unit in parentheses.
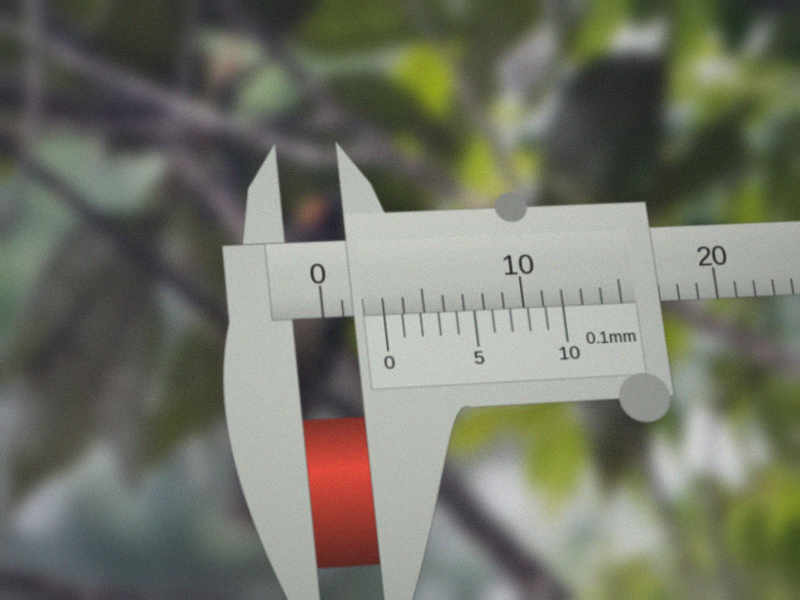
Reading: 3.0 (mm)
